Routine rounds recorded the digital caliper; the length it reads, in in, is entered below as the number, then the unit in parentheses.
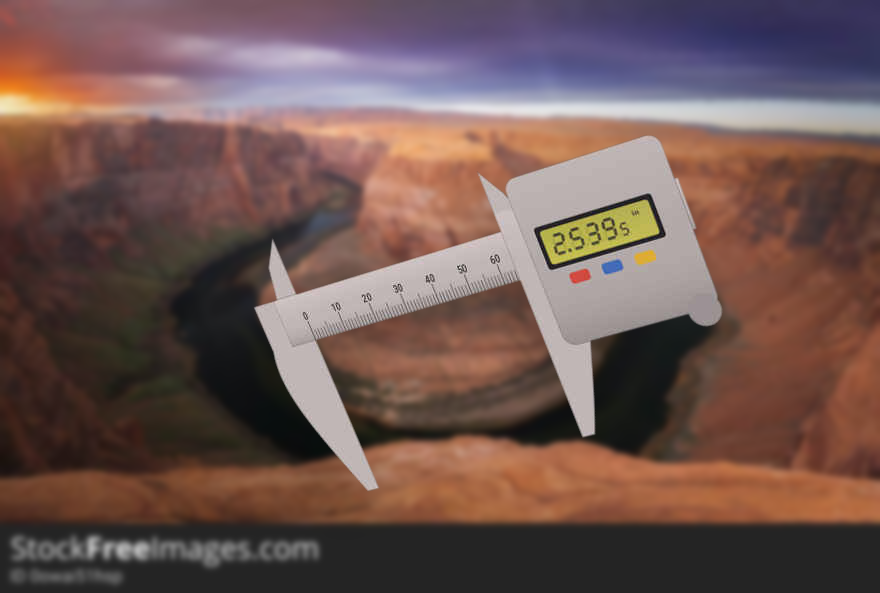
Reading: 2.5395 (in)
